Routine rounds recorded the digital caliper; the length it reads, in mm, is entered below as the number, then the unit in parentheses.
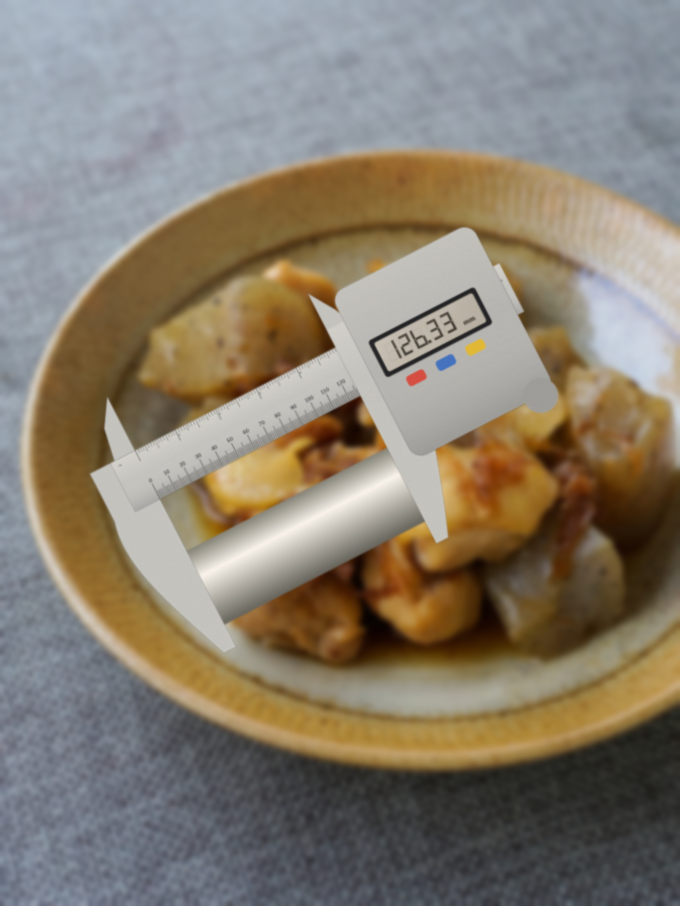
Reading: 126.33 (mm)
